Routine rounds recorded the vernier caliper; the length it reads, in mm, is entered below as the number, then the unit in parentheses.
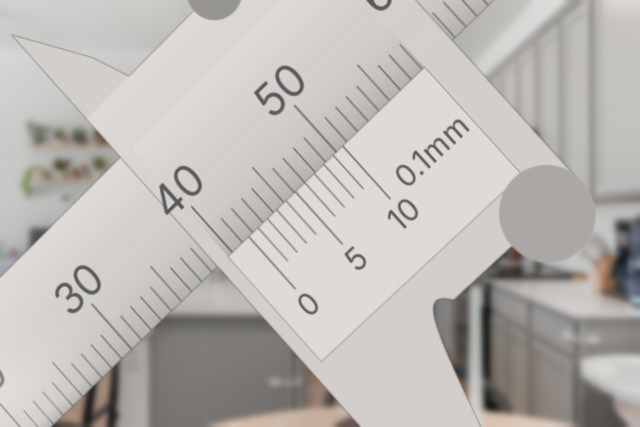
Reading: 41.6 (mm)
